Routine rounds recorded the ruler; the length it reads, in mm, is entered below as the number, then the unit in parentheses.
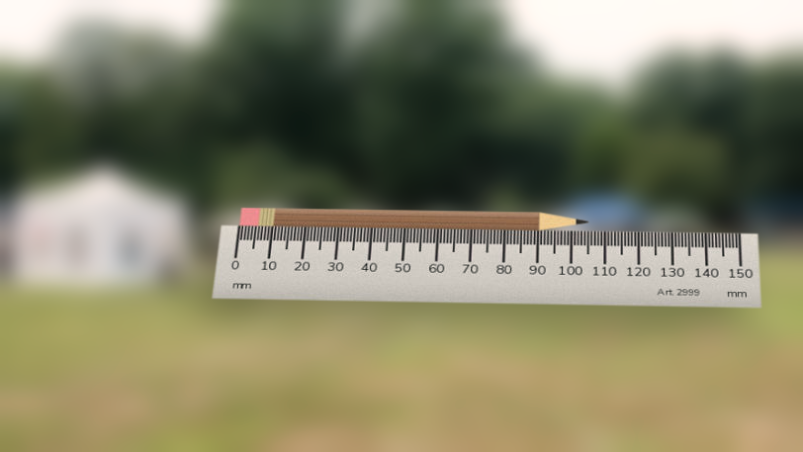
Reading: 105 (mm)
